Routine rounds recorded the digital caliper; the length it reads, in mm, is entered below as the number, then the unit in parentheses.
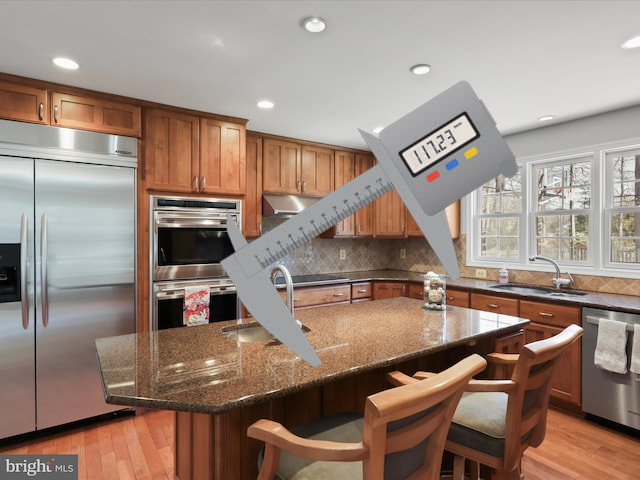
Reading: 117.23 (mm)
